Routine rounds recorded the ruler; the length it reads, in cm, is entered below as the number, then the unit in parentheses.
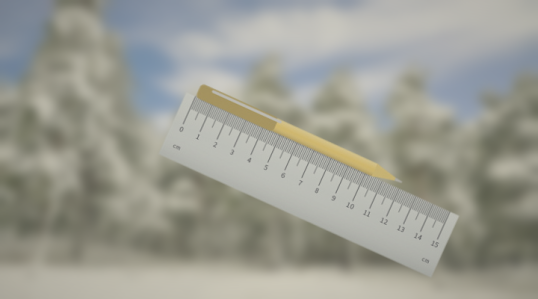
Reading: 12 (cm)
